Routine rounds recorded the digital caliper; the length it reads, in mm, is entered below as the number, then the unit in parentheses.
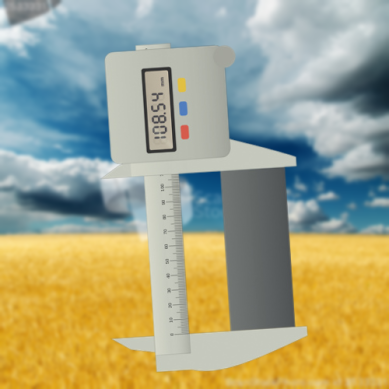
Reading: 108.54 (mm)
